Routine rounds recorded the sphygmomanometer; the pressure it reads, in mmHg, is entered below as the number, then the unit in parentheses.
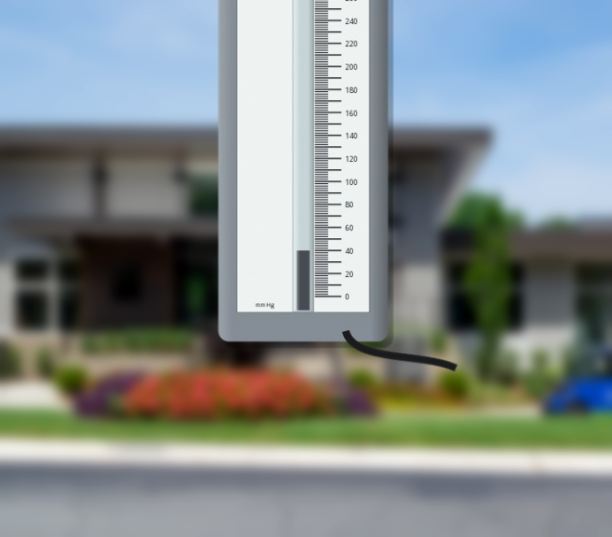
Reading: 40 (mmHg)
